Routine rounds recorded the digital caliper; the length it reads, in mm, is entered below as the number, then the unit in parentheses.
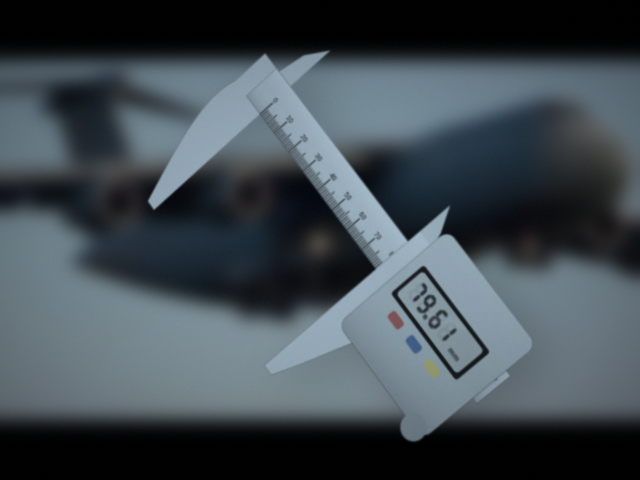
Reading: 79.61 (mm)
